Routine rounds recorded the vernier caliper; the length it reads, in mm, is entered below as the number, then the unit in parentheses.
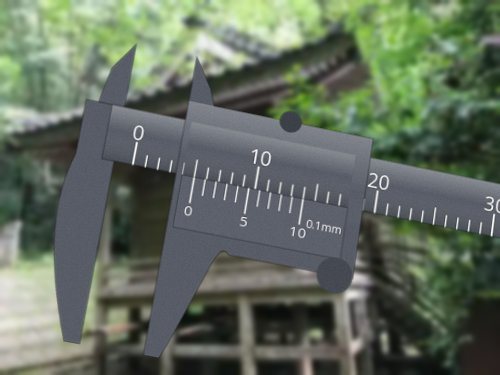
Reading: 5.0 (mm)
